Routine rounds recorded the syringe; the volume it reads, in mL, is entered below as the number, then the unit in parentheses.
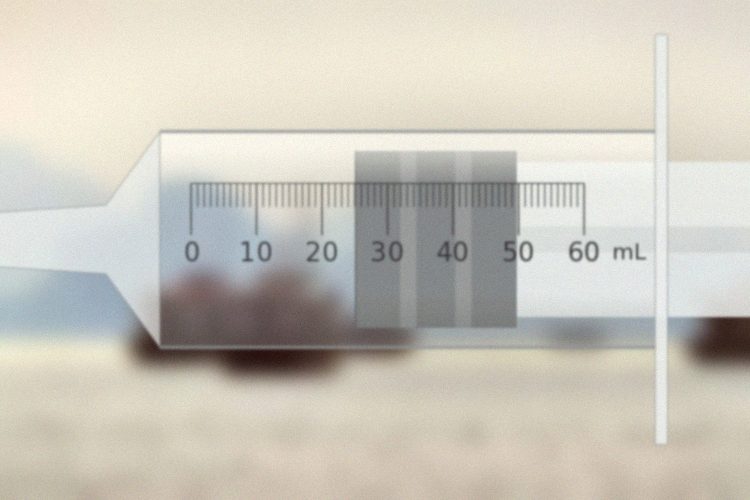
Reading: 25 (mL)
